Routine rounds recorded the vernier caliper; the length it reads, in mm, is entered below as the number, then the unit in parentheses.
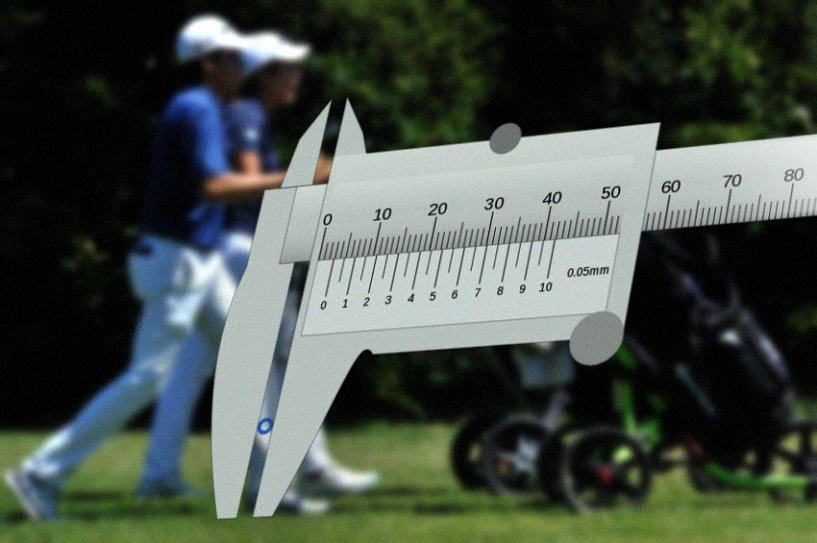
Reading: 2.8 (mm)
